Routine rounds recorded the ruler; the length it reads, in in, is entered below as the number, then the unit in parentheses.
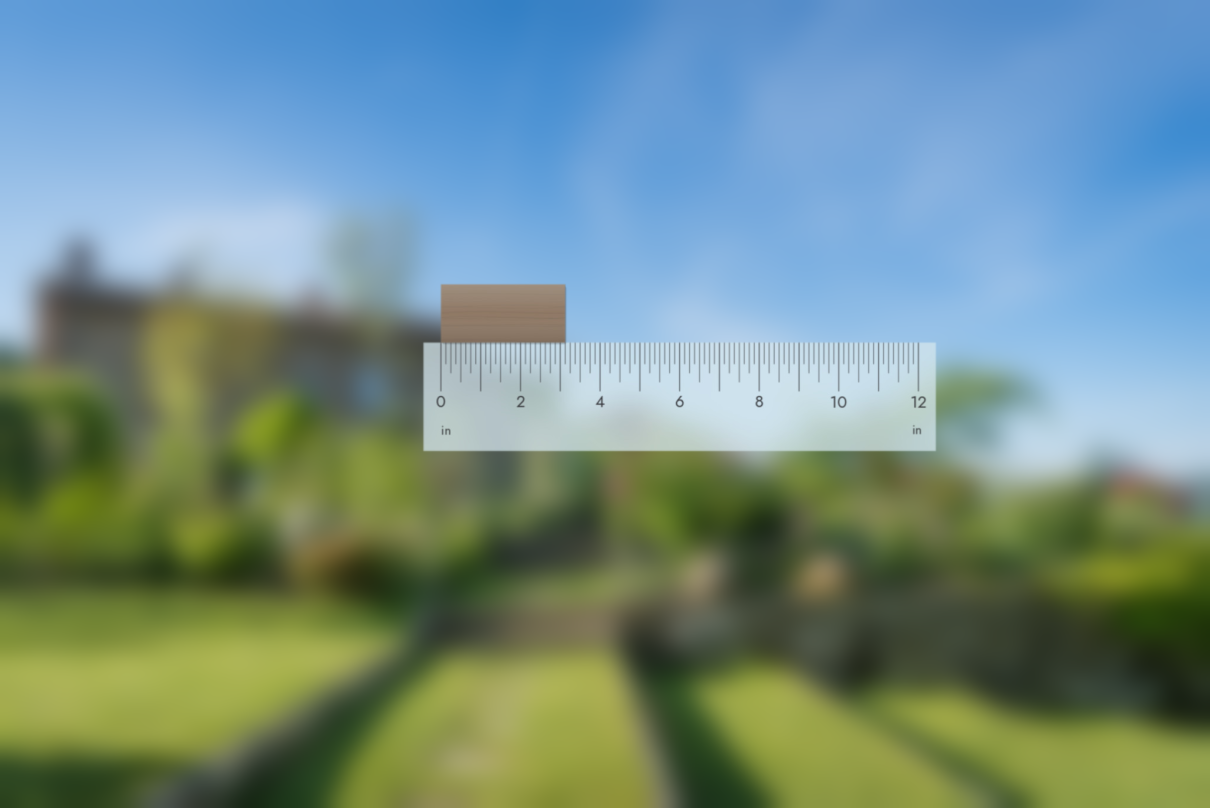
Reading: 3.125 (in)
